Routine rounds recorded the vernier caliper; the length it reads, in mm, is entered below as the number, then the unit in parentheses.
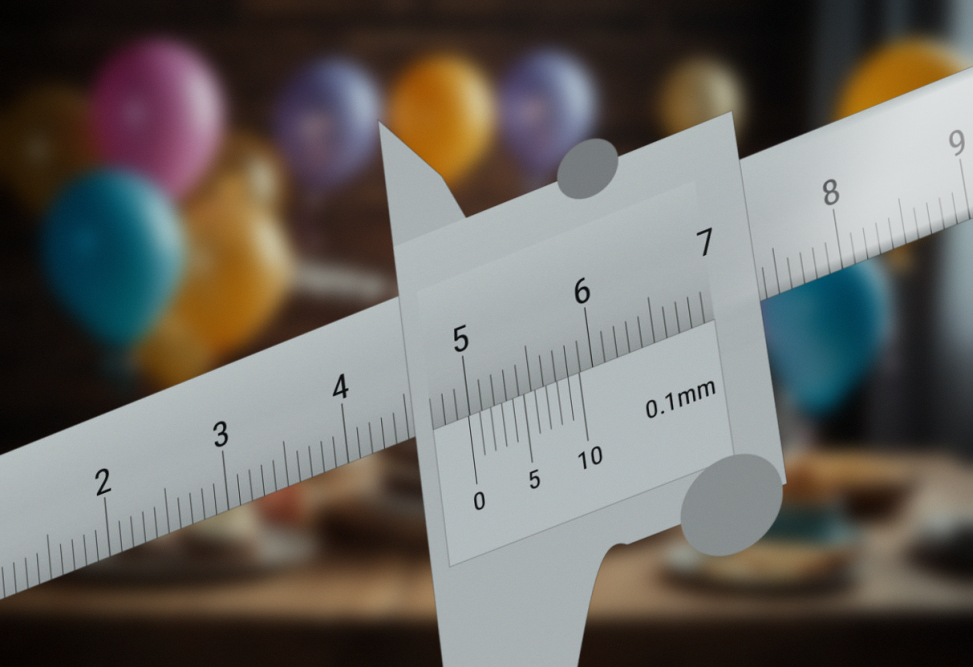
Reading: 49.9 (mm)
